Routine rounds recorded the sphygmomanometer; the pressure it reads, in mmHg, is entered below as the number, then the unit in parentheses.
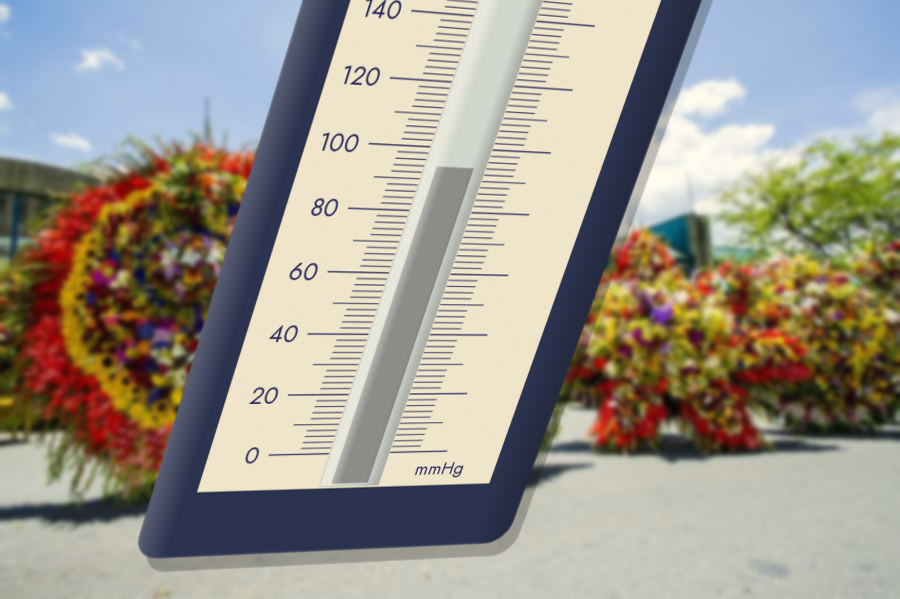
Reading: 94 (mmHg)
